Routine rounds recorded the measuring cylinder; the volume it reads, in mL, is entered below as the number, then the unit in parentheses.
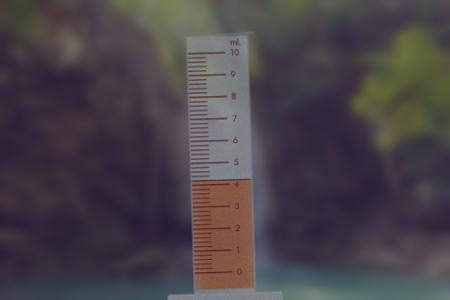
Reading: 4.2 (mL)
